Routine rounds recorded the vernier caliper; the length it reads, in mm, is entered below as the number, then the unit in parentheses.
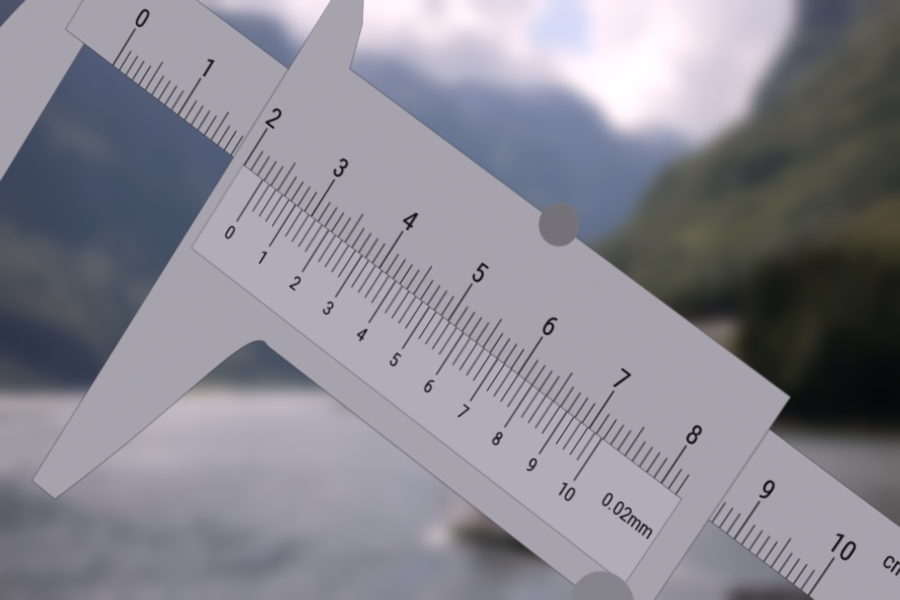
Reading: 22.8 (mm)
